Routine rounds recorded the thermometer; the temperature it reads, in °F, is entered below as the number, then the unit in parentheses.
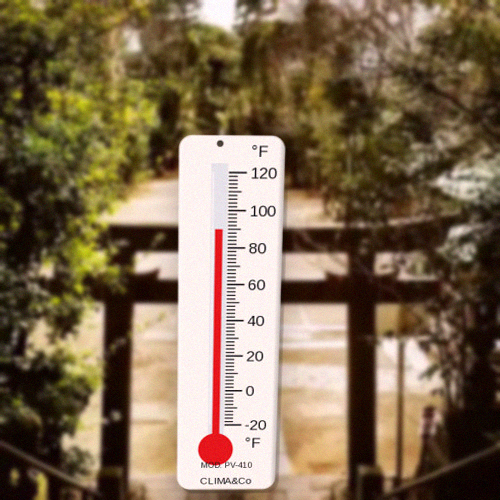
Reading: 90 (°F)
